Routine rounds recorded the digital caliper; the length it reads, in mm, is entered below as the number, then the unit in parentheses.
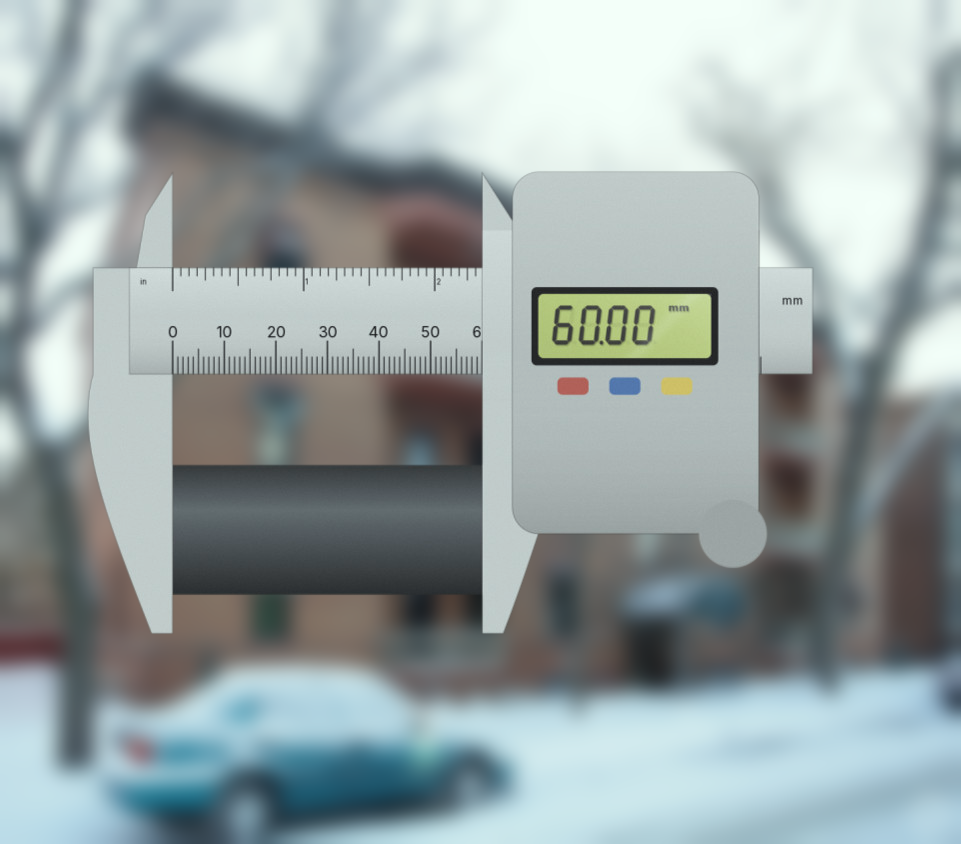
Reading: 60.00 (mm)
